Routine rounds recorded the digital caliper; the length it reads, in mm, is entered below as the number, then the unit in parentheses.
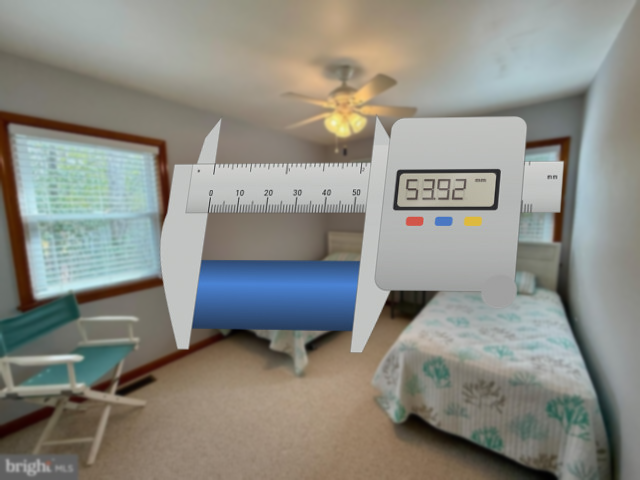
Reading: 53.92 (mm)
